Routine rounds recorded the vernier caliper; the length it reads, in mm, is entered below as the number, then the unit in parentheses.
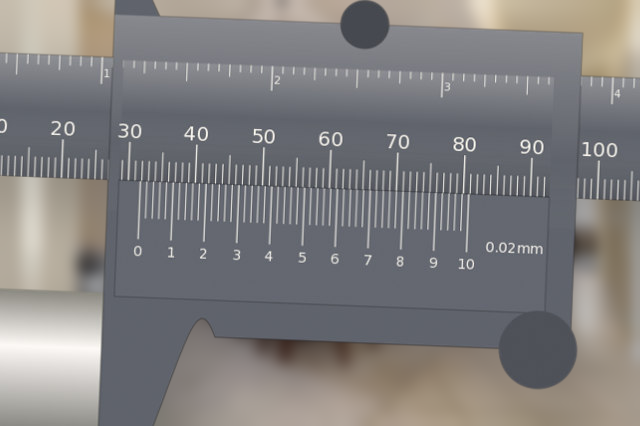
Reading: 31.8 (mm)
